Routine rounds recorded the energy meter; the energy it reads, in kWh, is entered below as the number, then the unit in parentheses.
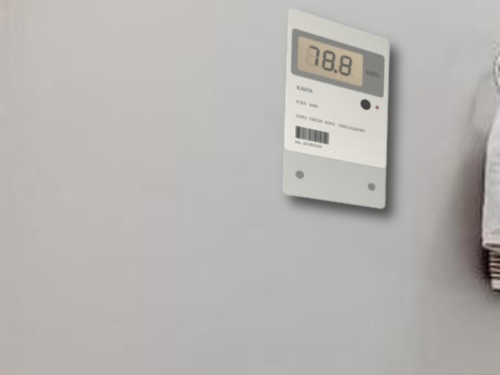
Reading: 78.8 (kWh)
